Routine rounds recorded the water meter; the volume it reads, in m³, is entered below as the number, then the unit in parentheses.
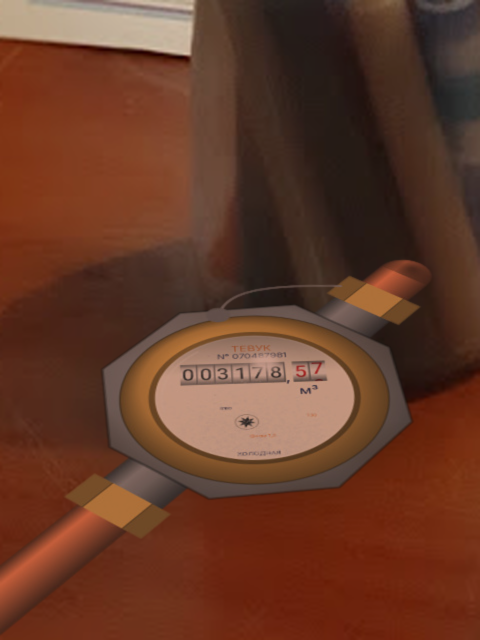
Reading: 3178.57 (m³)
